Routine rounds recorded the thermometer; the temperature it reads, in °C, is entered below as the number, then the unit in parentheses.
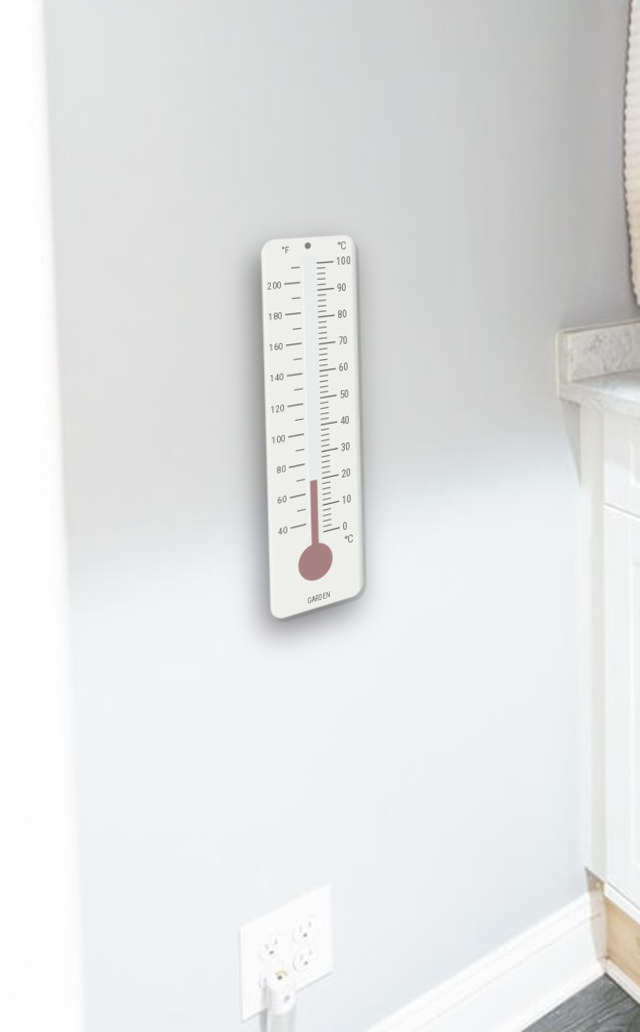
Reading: 20 (°C)
